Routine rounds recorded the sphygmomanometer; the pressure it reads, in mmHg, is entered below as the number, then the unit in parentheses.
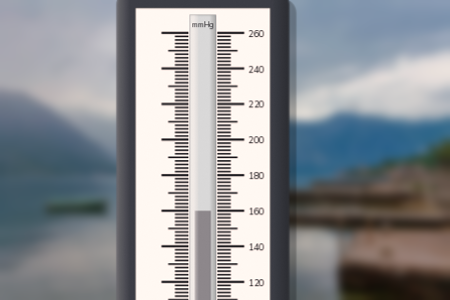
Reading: 160 (mmHg)
